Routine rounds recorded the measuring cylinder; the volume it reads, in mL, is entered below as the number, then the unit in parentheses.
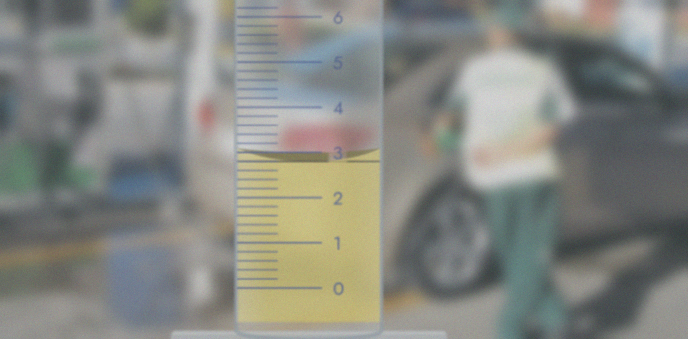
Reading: 2.8 (mL)
